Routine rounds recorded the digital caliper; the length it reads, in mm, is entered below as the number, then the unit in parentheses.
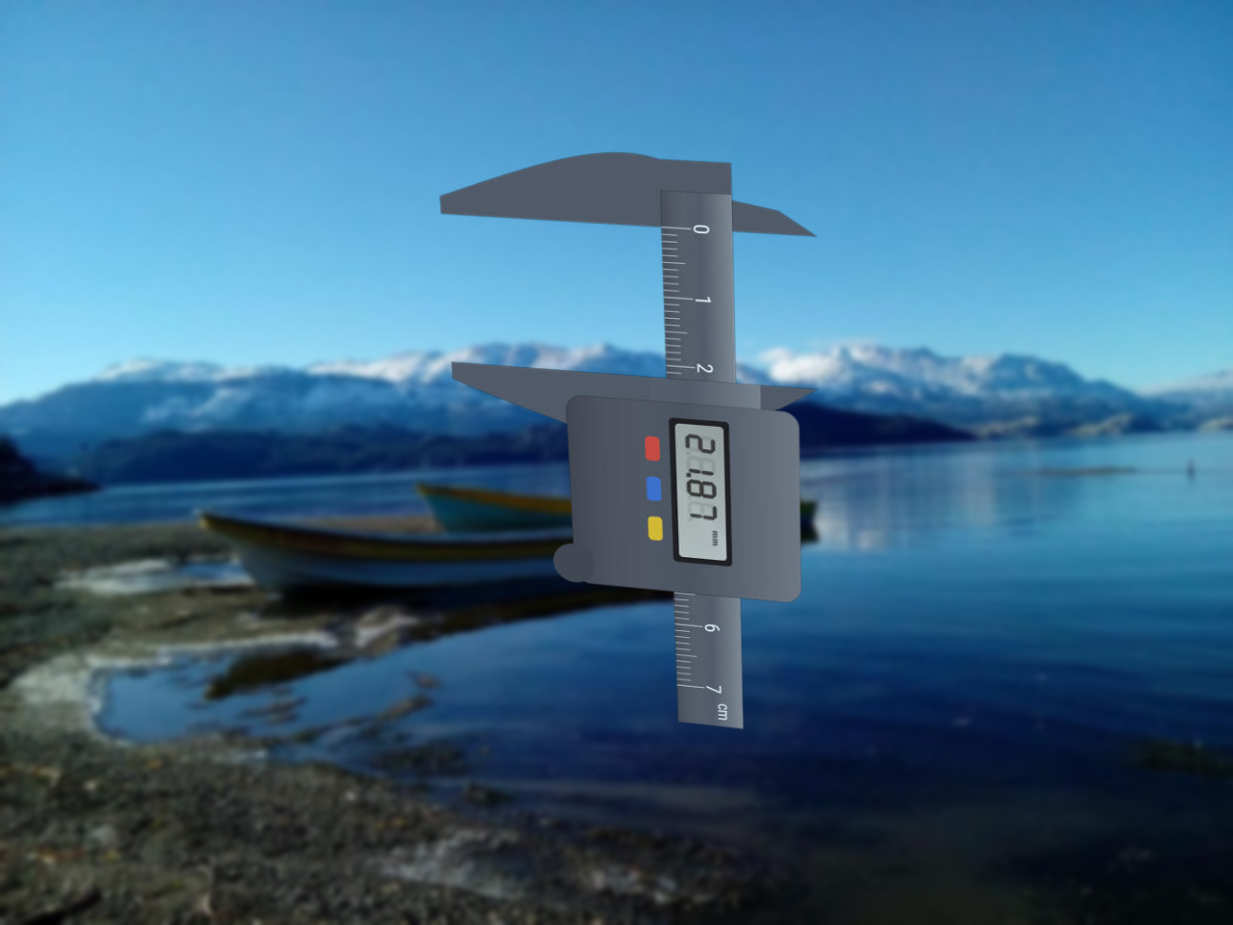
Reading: 21.87 (mm)
